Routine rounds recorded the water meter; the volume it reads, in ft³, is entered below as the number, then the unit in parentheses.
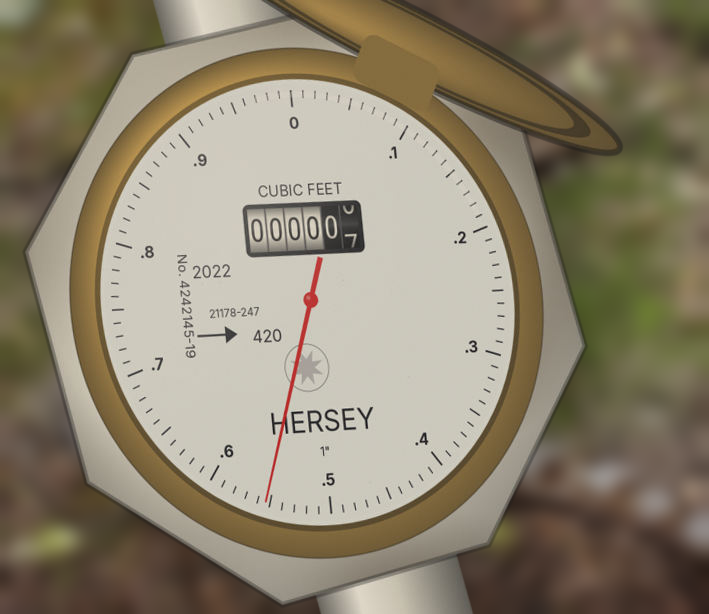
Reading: 6.55 (ft³)
